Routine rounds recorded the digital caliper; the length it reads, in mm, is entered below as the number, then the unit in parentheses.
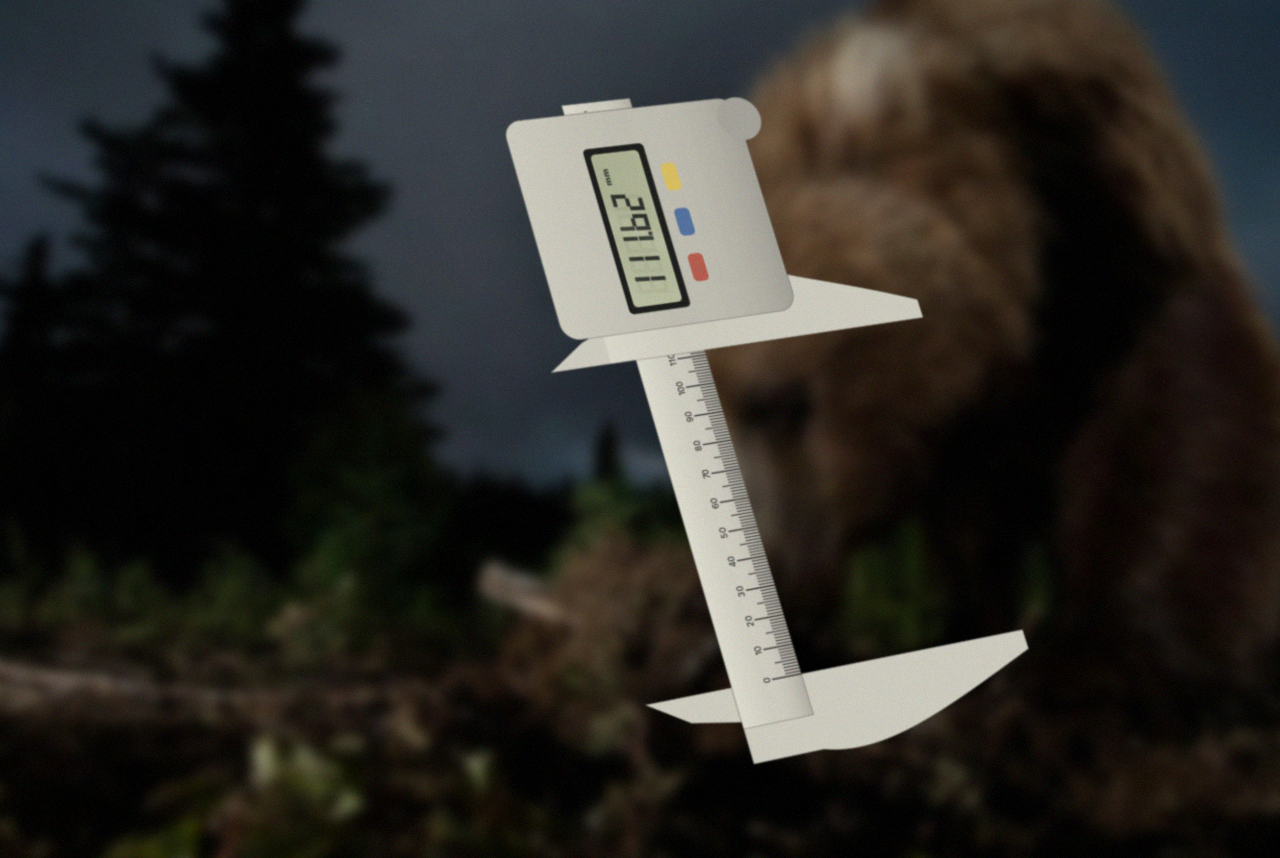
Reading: 111.62 (mm)
